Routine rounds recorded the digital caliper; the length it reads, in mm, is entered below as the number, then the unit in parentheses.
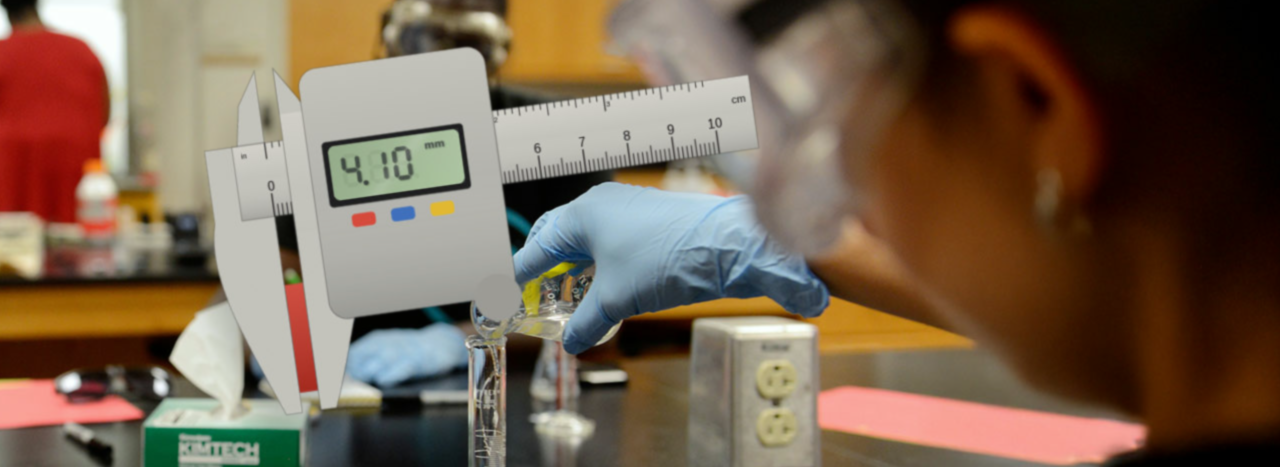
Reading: 4.10 (mm)
